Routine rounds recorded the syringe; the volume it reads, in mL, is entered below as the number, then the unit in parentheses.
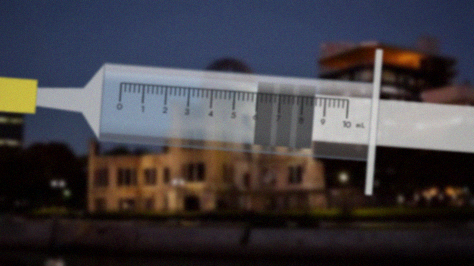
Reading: 6 (mL)
